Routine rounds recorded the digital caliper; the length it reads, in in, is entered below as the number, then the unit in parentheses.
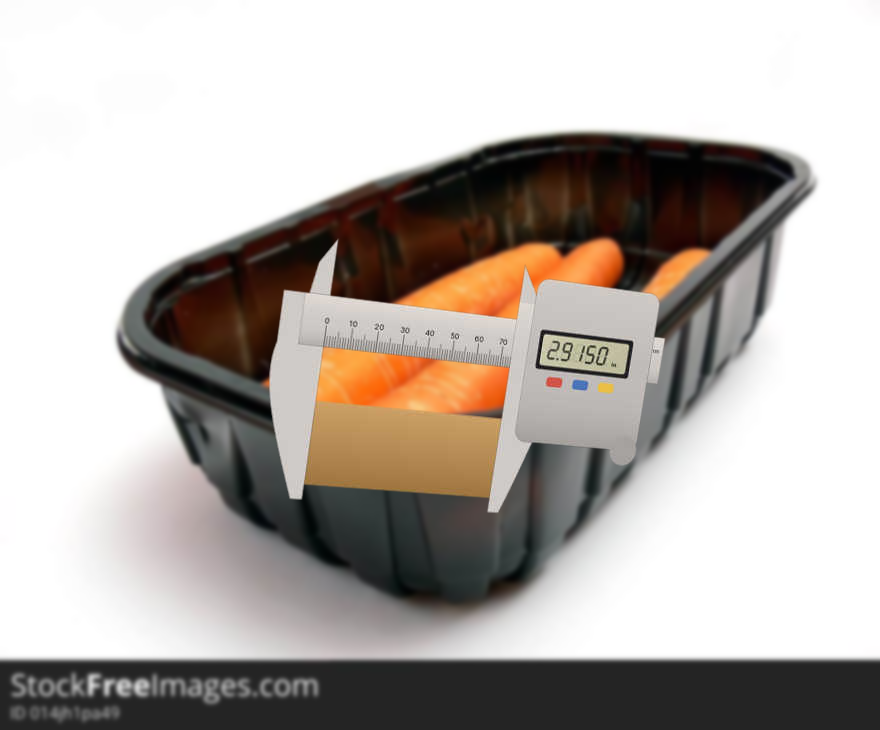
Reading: 2.9150 (in)
